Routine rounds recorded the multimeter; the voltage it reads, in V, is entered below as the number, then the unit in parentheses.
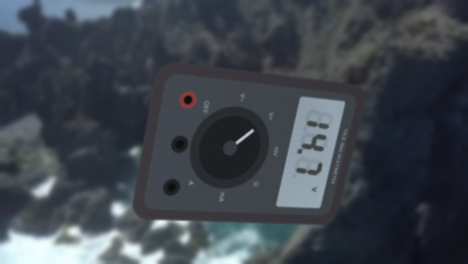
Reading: 14.7 (V)
